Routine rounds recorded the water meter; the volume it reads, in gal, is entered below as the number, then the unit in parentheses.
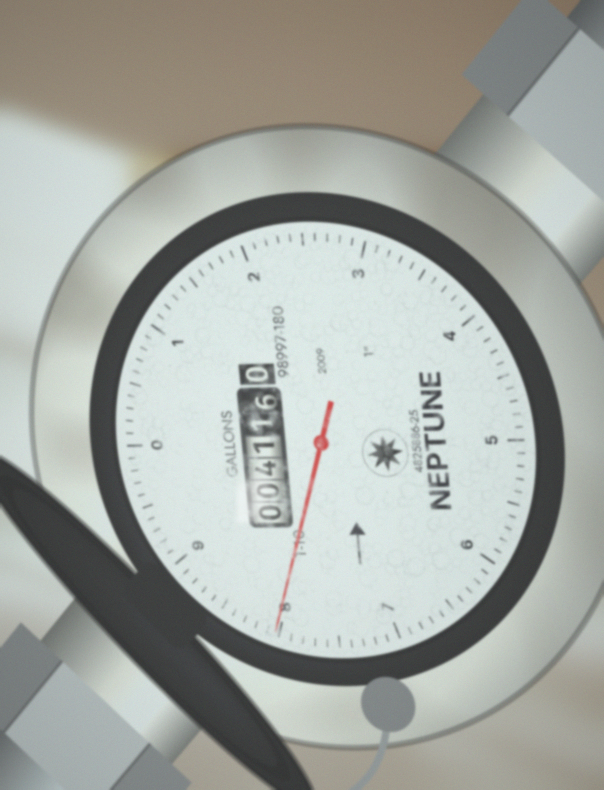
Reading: 41158.0 (gal)
